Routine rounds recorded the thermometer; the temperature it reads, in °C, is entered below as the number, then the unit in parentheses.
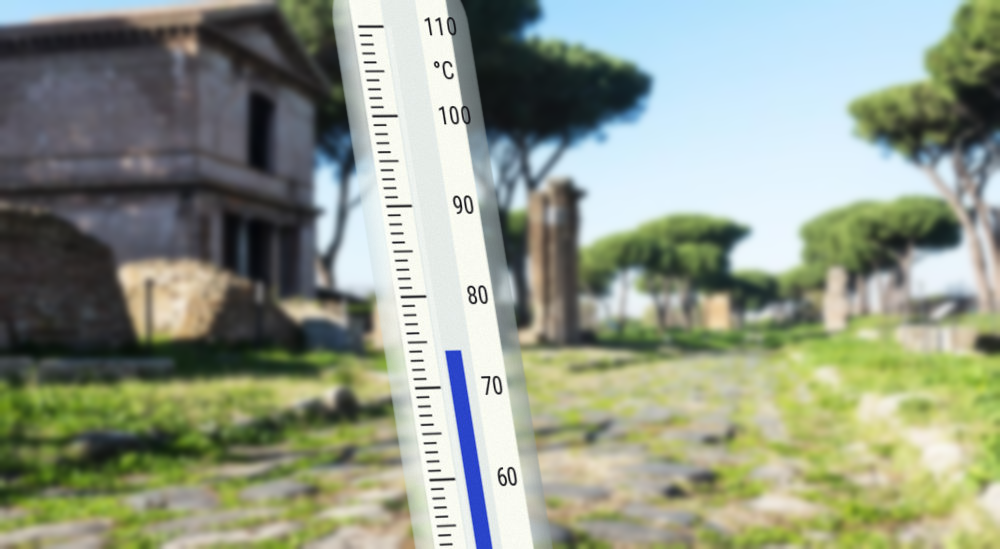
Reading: 74 (°C)
